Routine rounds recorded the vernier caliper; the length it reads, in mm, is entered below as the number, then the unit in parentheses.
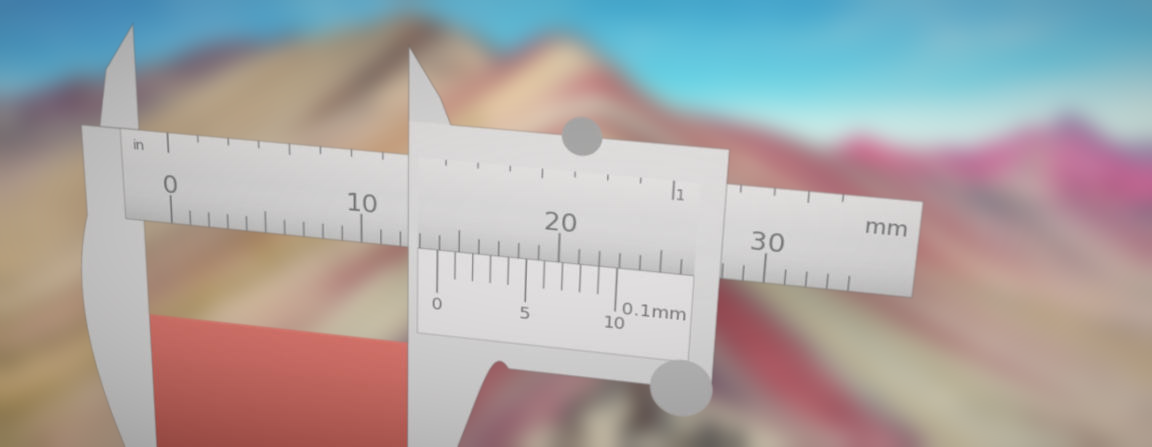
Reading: 13.9 (mm)
